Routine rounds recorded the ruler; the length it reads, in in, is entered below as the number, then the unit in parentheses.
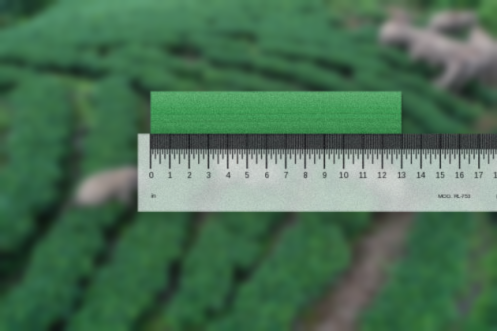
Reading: 13 (in)
